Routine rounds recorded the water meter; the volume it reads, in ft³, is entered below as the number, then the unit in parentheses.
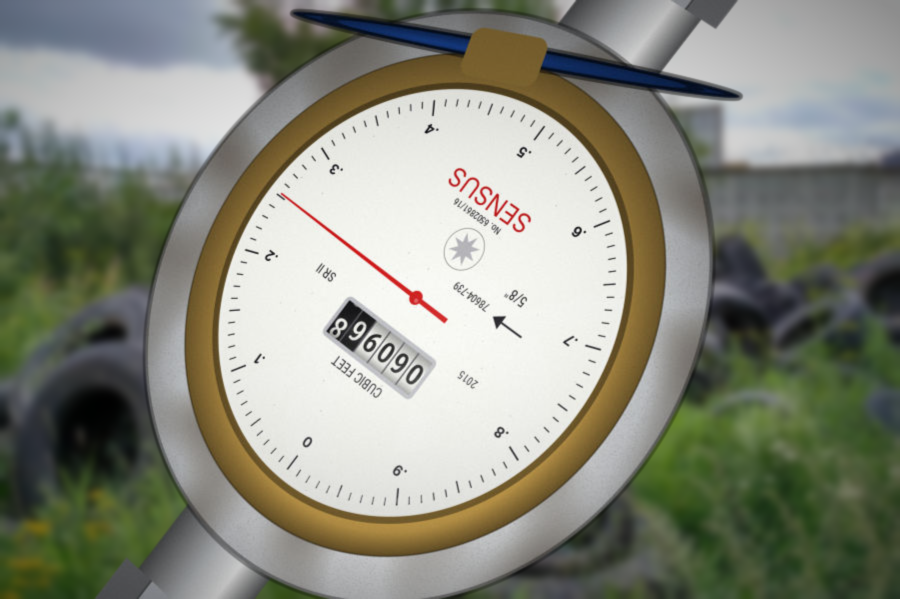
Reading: 60968.25 (ft³)
